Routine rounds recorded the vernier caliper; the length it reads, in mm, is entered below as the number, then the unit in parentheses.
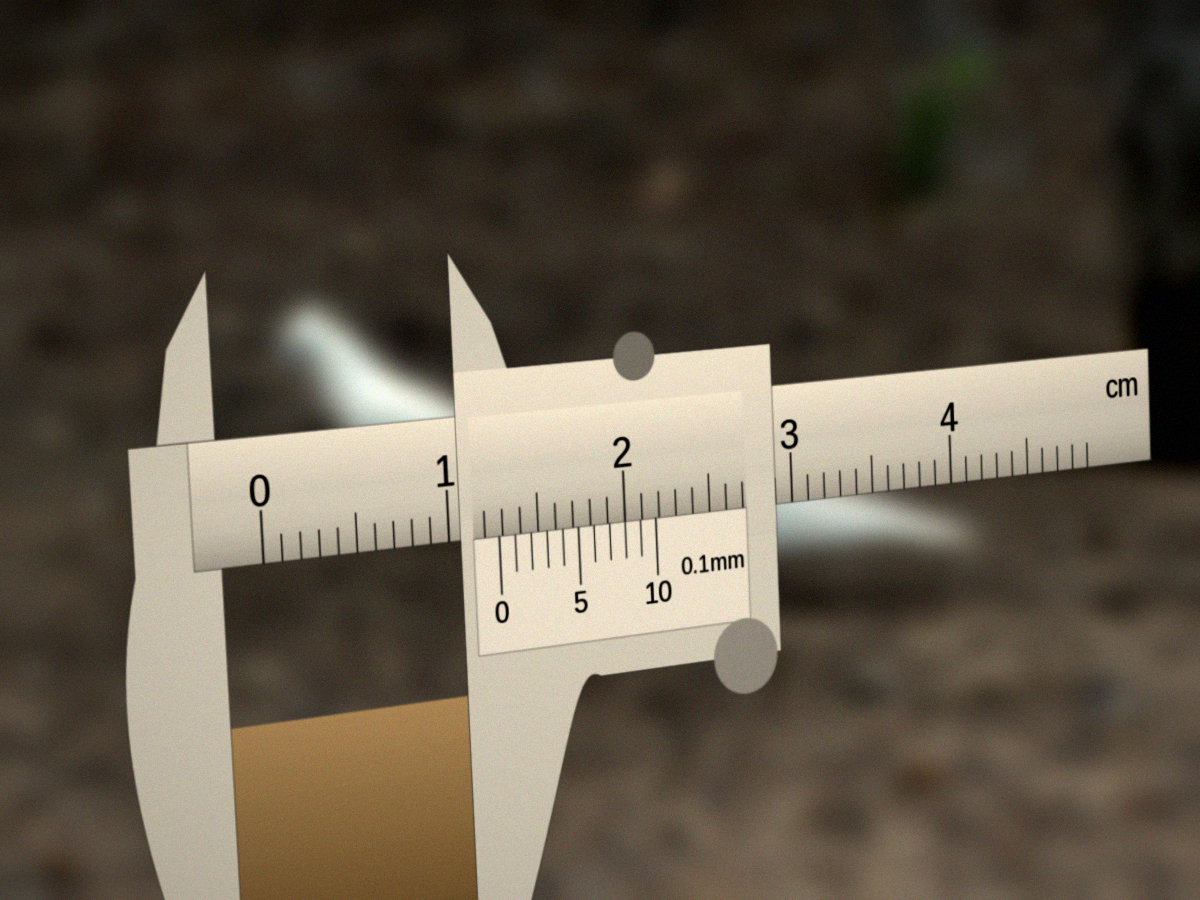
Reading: 12.8 (mm)
